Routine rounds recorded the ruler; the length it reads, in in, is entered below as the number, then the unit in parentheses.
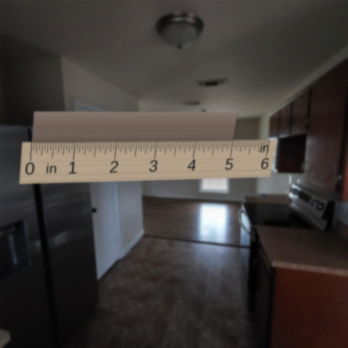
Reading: 5 (in)
